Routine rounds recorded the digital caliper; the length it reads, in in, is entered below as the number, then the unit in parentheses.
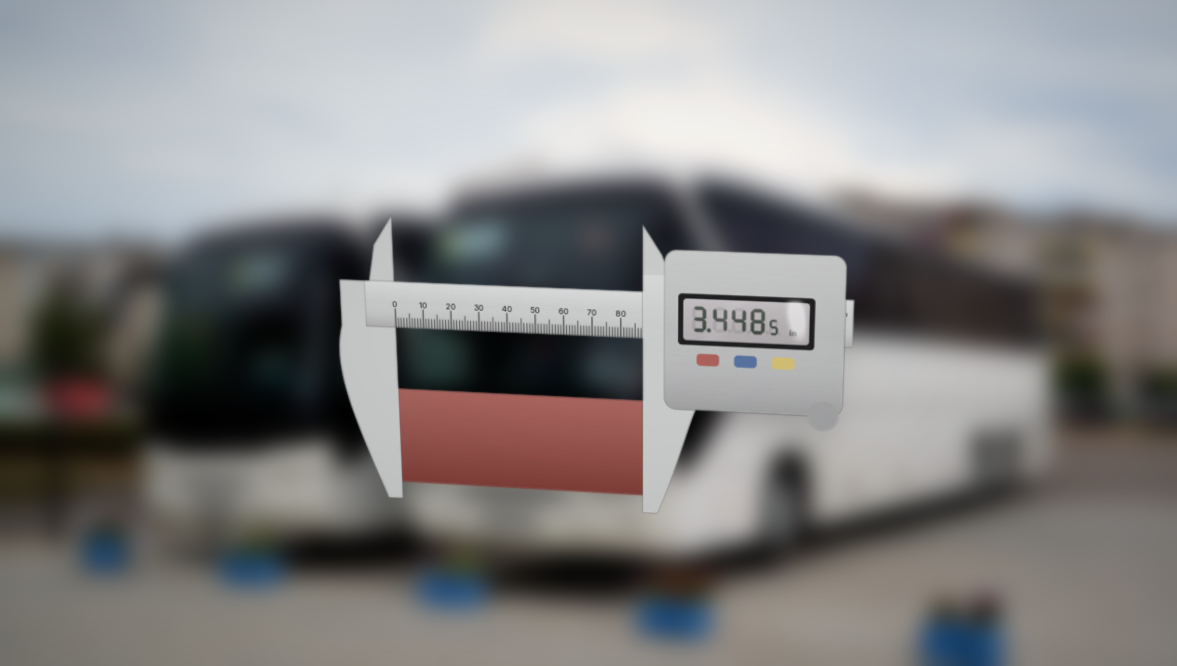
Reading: 3.4485 (in)
